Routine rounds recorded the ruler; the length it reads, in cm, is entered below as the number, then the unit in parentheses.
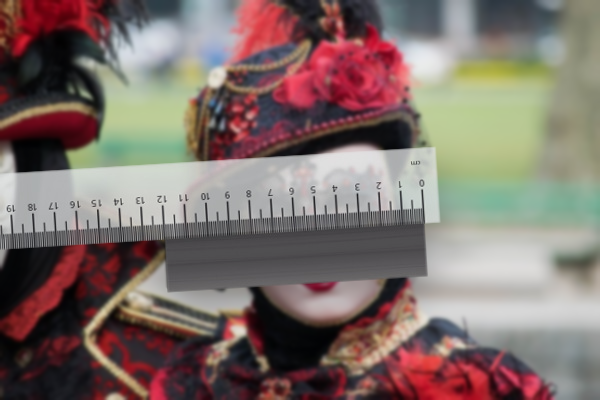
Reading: 12 (cm)
